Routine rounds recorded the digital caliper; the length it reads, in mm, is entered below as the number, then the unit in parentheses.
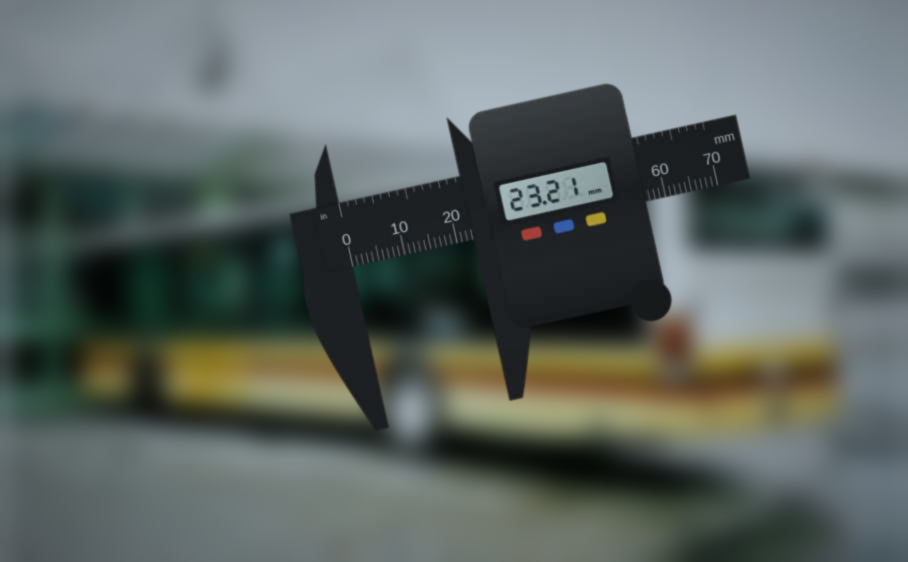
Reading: 23.21 (mm)
